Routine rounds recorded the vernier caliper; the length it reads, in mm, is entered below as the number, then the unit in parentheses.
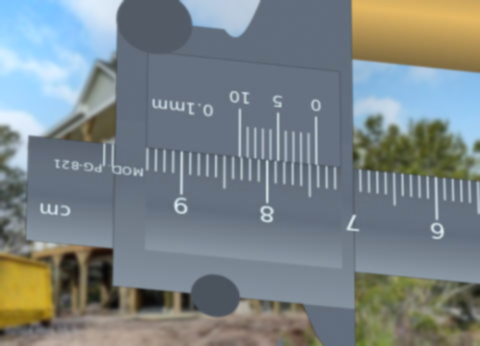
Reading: 74.2 (mm)
